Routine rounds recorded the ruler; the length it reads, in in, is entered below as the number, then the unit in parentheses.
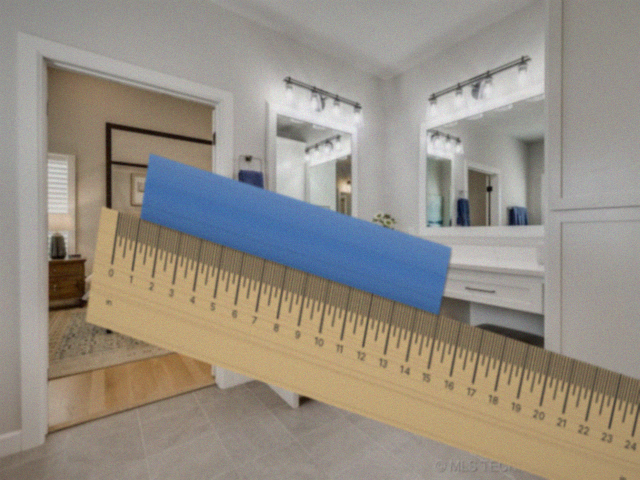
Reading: 14 (in)
